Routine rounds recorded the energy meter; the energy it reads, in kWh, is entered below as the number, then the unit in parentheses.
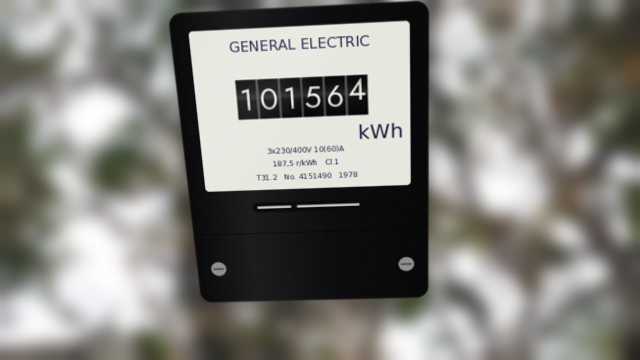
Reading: 101564 (kWh)
